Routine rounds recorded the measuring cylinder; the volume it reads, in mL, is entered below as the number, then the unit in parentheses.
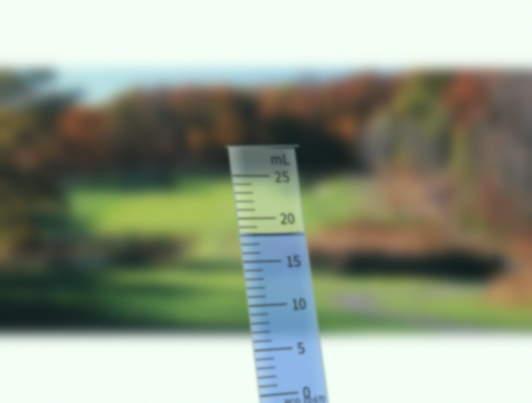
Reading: 18 (mL)
